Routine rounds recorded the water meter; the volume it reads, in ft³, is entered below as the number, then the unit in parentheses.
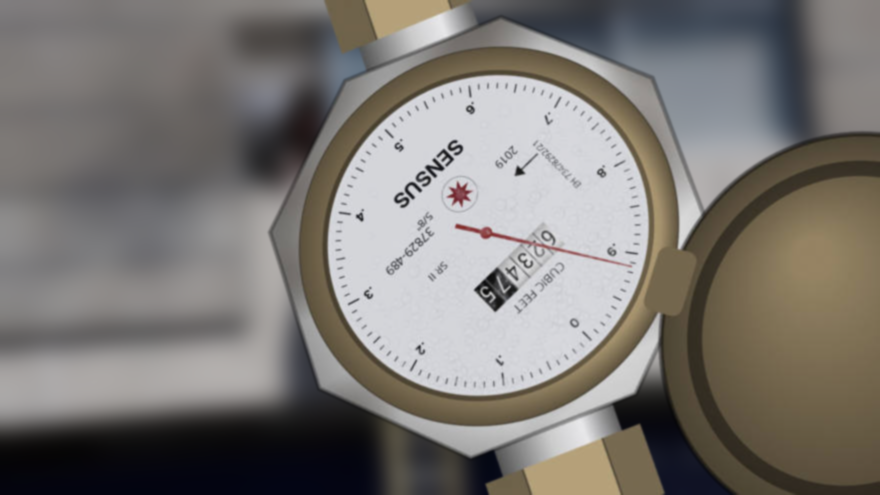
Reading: 623474.91 (ft³)
